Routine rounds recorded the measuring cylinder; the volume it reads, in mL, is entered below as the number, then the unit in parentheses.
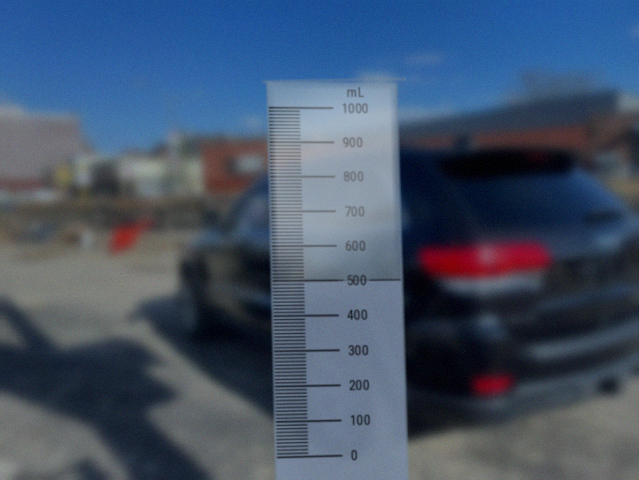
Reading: 500 (mL)
